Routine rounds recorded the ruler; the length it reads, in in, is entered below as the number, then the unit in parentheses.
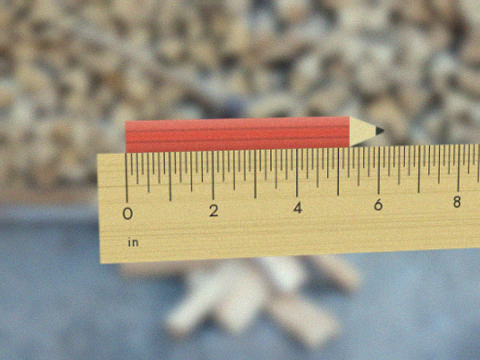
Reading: 6.125 (in)
